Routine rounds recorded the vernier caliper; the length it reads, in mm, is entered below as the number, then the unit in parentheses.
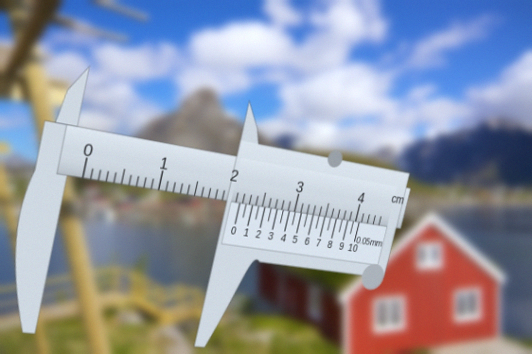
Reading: 21.6 (mm)
